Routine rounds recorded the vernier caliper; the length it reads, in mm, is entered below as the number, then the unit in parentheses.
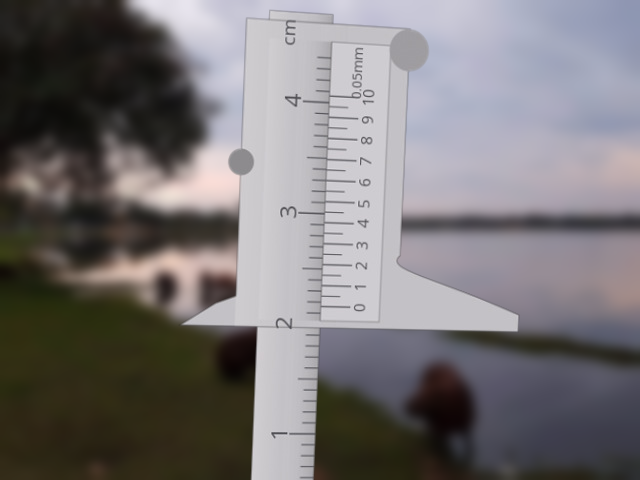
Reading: 21.6 (mm)
